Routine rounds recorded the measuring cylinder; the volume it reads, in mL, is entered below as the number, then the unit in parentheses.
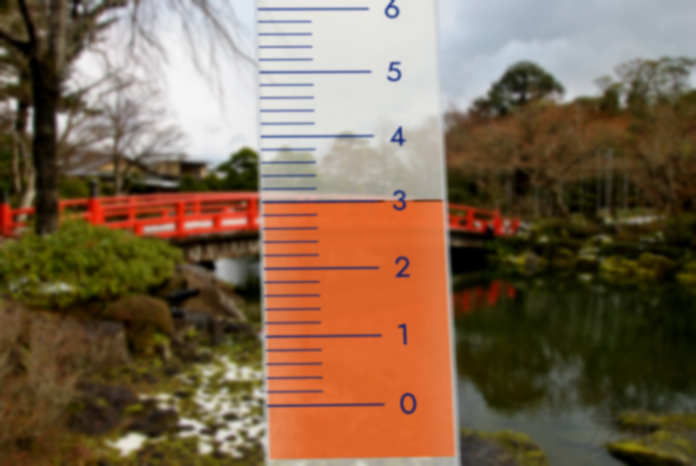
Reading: 3 (mL)
